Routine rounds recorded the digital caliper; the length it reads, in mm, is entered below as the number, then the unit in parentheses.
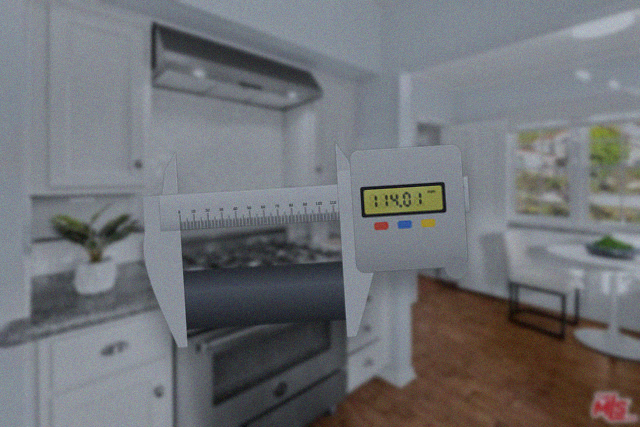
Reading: 114.01 (mm)
